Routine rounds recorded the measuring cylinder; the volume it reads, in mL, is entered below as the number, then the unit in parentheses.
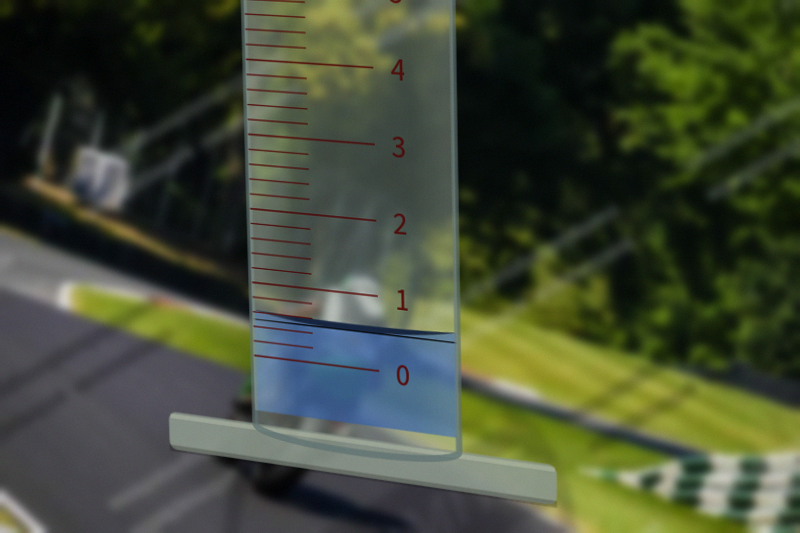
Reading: 0.5 (mL)
